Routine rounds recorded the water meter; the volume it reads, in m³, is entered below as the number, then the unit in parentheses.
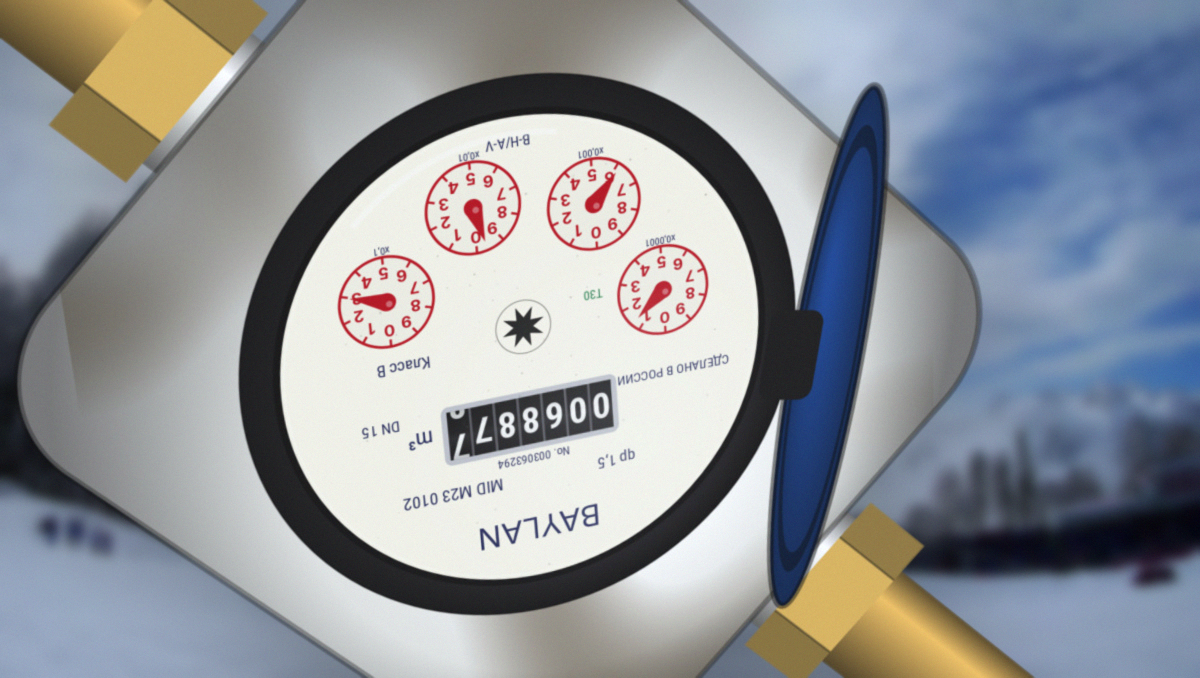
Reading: 68877.2961 (m³)
